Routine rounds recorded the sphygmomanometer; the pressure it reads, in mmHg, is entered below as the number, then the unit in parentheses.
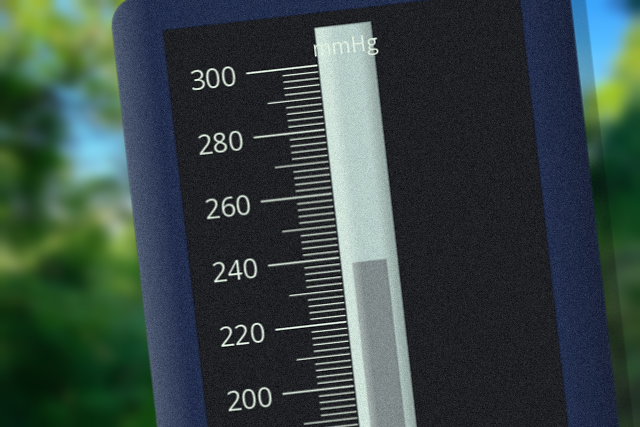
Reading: 238 (mmHg)
